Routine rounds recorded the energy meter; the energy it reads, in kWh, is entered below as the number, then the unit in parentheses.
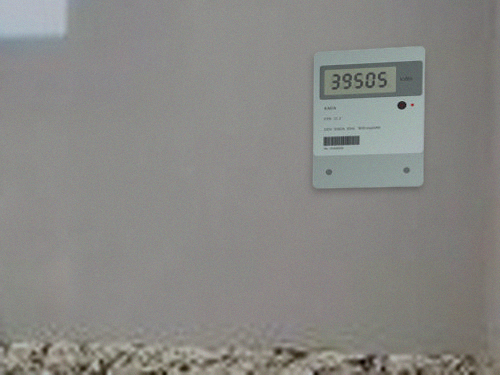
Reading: 39505 (kWh)
